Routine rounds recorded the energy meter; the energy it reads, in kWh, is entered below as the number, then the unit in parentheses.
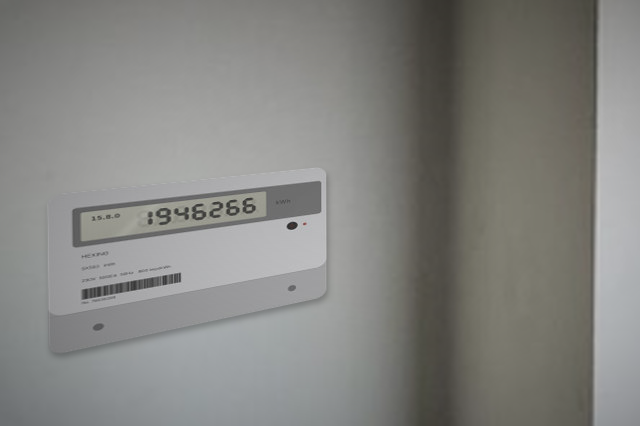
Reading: 1946266 (kWh)
